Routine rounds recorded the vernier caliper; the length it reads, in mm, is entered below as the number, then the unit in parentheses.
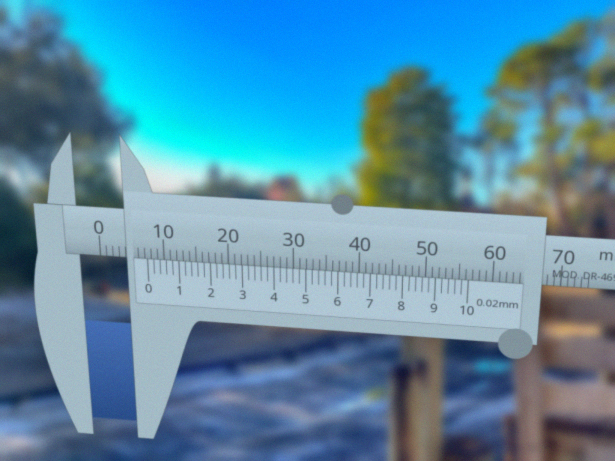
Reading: 7.4 (mm)
